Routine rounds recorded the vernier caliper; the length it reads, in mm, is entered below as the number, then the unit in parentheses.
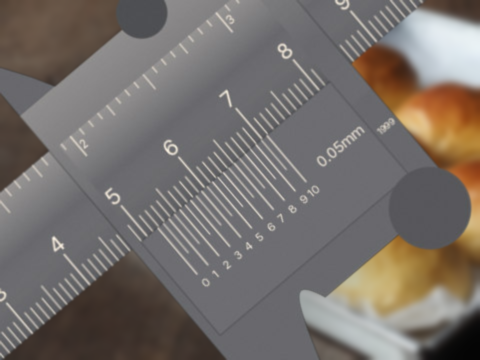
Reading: 51.8 (mm)
